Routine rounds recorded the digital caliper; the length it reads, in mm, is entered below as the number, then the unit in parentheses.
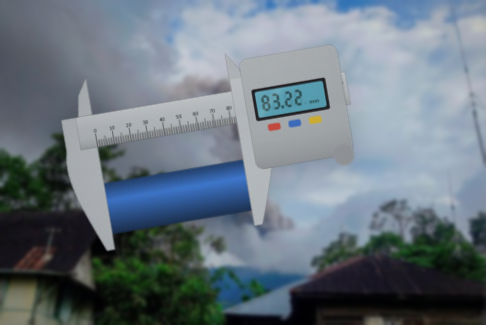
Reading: 83.22 (mm)
